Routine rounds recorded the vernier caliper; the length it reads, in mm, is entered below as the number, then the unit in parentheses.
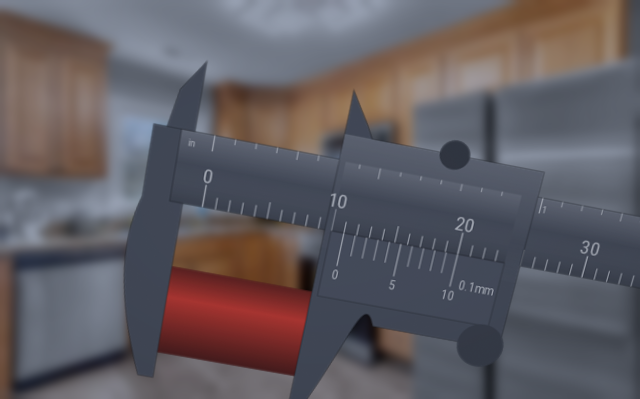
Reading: 11.0 (mm)
